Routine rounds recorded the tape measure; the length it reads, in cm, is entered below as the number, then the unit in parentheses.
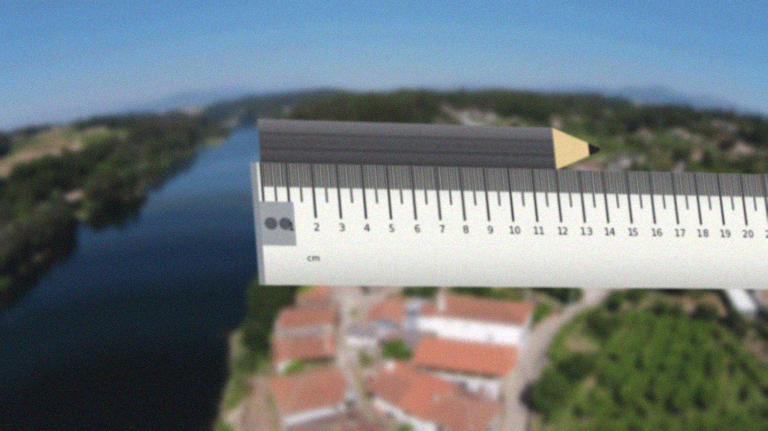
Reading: 14 (cm)
